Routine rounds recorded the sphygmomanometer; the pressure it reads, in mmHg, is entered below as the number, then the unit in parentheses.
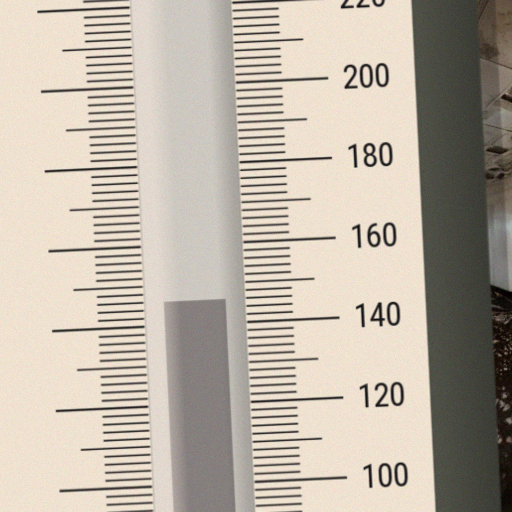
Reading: 146 (mmHg)
